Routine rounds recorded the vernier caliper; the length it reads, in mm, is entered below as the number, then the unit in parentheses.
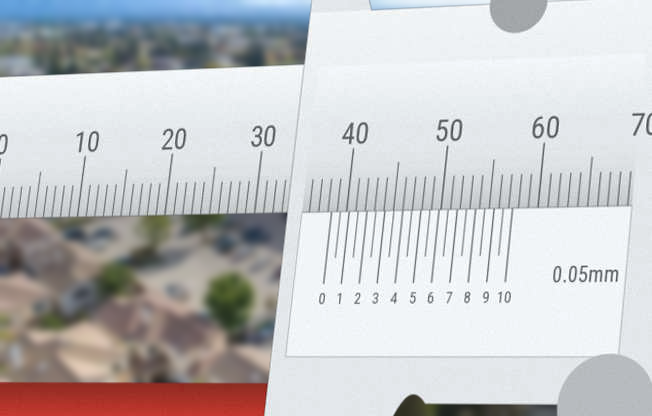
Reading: 38.4 (mm)
